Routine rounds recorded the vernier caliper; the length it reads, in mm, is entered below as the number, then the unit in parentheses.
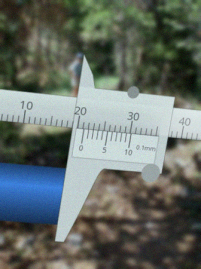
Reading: 21.2 (mm)
